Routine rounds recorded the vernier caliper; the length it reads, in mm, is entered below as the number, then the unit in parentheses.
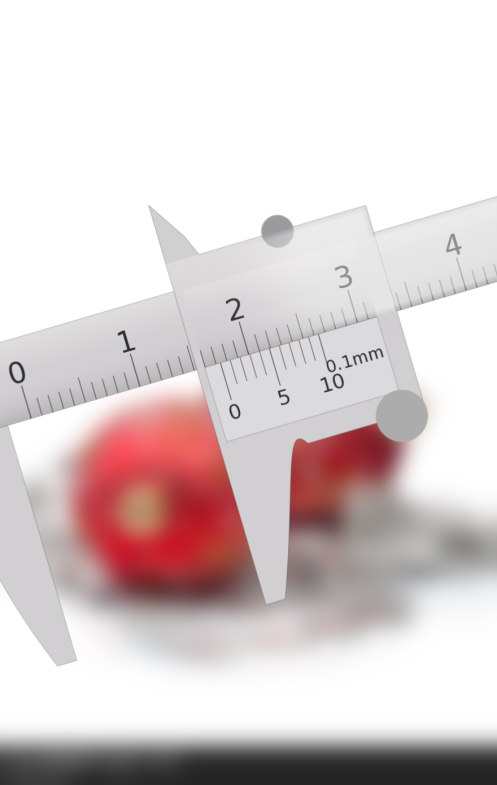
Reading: 17.4 (mm)
